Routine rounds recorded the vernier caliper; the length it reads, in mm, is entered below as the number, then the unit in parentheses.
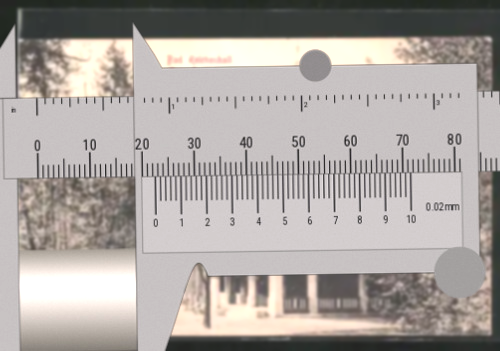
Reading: 22.5 (mm)
